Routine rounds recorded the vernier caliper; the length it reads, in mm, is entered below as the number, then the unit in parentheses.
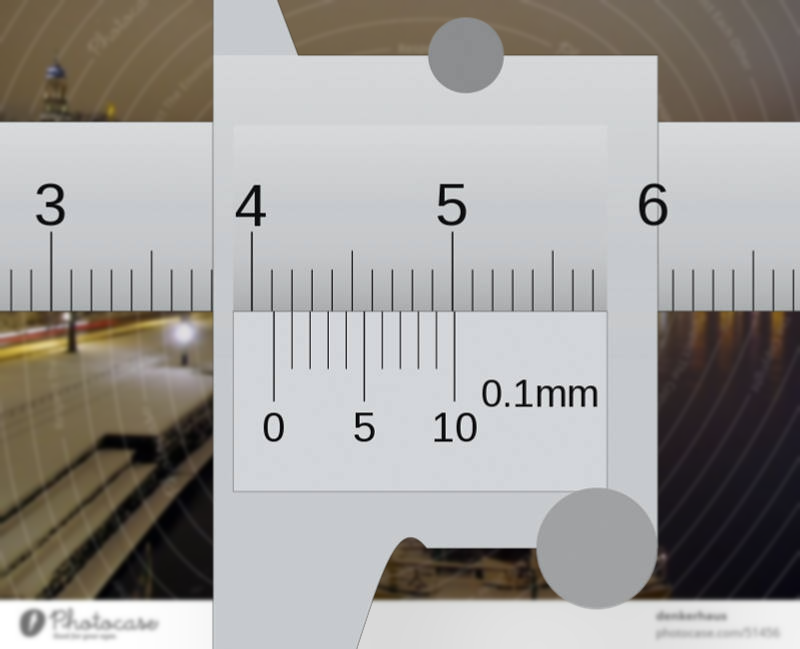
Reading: 41.1 (mm)
